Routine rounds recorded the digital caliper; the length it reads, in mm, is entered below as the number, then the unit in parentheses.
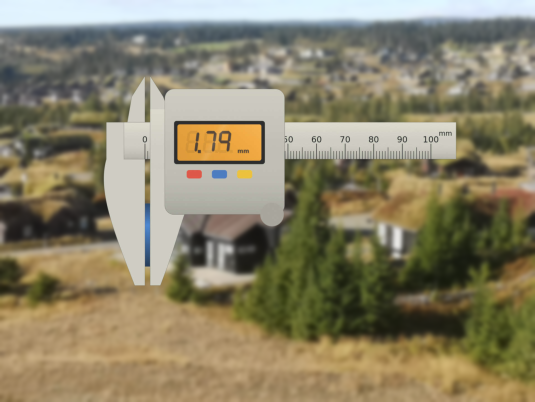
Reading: 1.79 (mm)
